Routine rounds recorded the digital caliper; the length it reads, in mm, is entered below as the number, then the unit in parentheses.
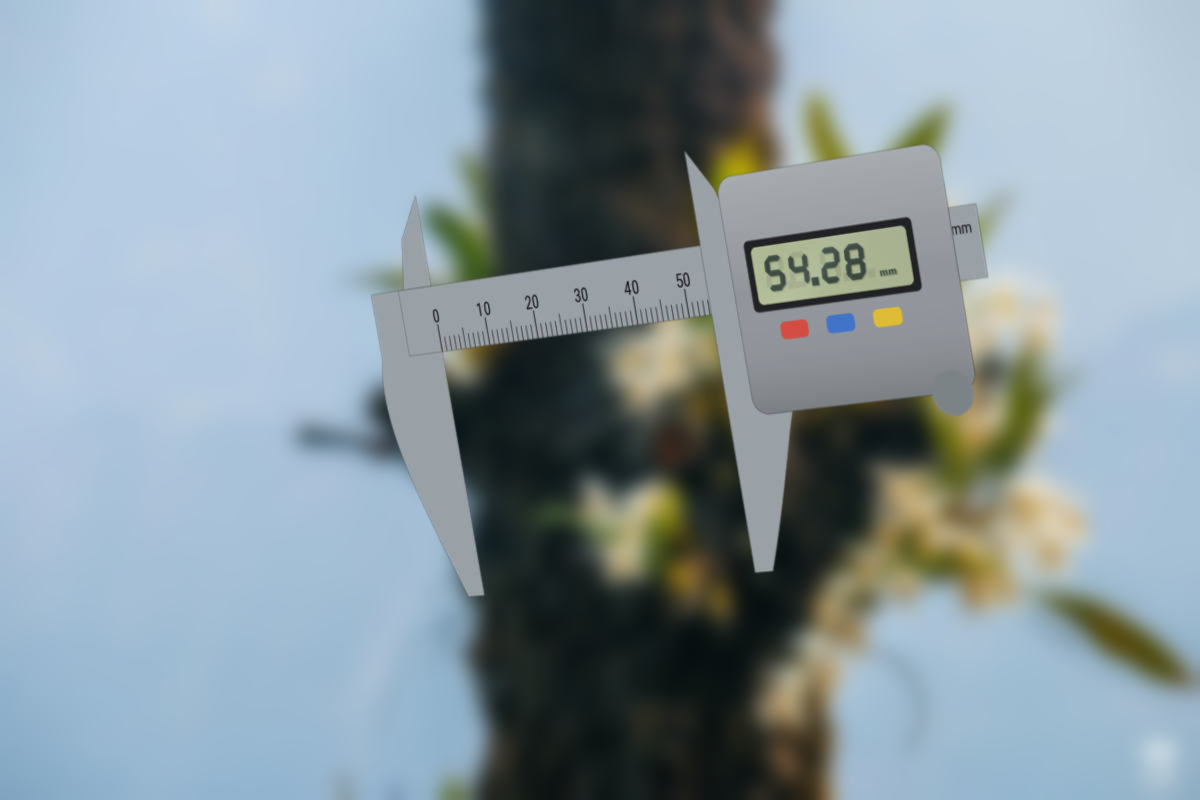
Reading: 54.28 (mm)
